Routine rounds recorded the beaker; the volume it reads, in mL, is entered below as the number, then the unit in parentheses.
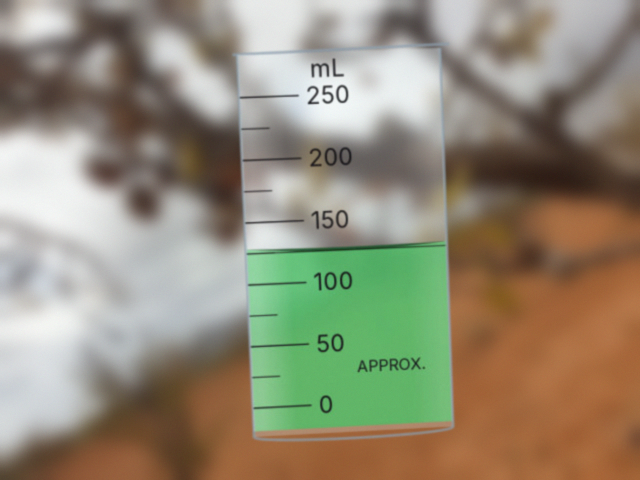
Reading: 125 (mL)
